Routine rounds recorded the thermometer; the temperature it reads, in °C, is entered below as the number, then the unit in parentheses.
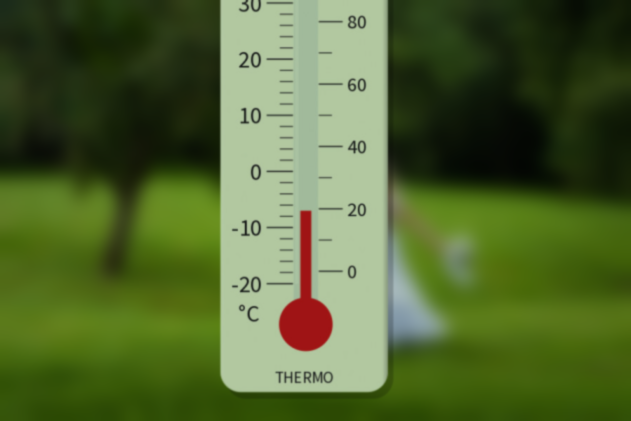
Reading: -7 (°C)
